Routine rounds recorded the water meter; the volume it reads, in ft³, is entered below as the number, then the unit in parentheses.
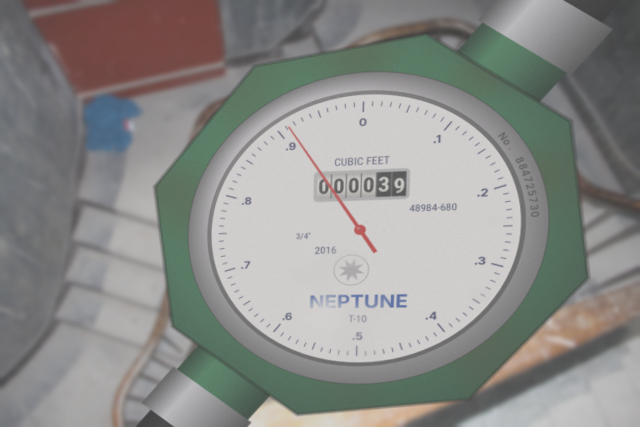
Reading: 38.91 (ft³)
